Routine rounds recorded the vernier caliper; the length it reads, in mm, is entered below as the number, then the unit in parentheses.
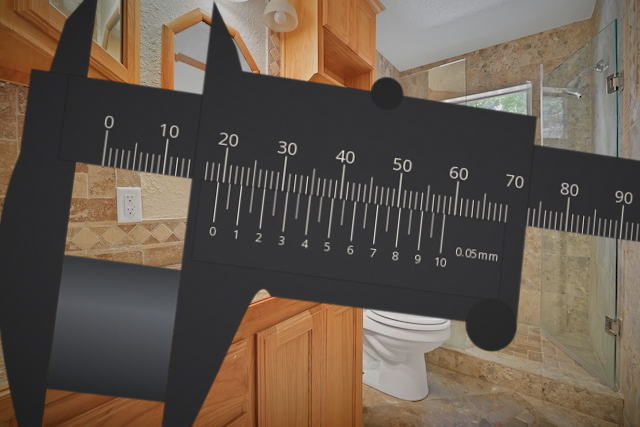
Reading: 19.2 (mm)
